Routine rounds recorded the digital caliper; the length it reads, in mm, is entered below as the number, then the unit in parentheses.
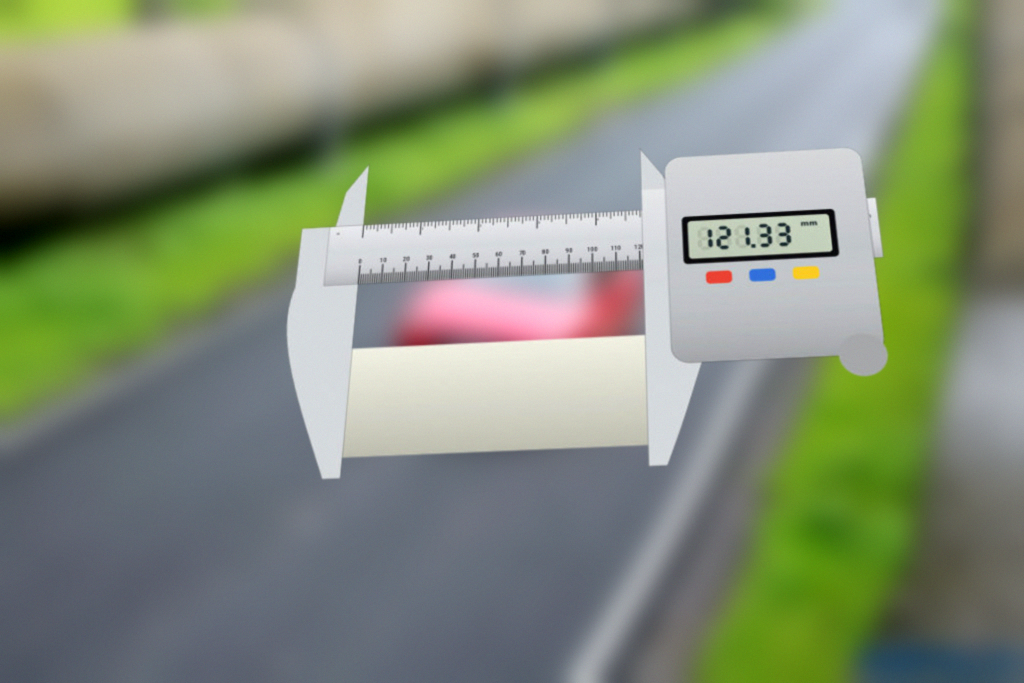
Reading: 121.33 (mm)
